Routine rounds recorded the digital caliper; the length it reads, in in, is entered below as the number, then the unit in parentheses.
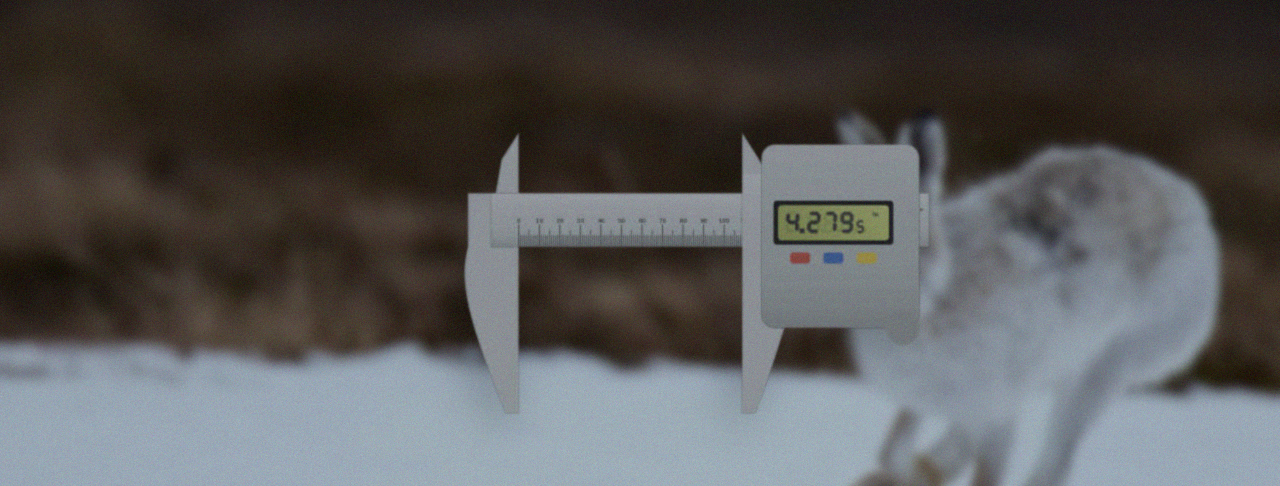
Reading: 4.2795 (in)
